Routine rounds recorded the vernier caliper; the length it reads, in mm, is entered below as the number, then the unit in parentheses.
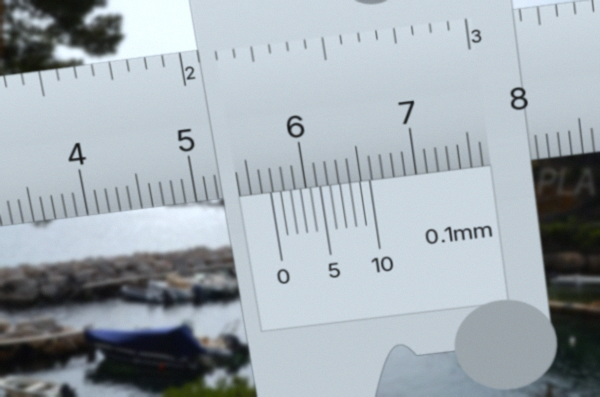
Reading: 56.8 (mm)
